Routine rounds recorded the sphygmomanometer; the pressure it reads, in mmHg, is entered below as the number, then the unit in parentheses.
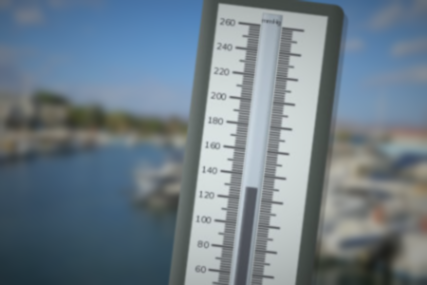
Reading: 130 (mmHg)
